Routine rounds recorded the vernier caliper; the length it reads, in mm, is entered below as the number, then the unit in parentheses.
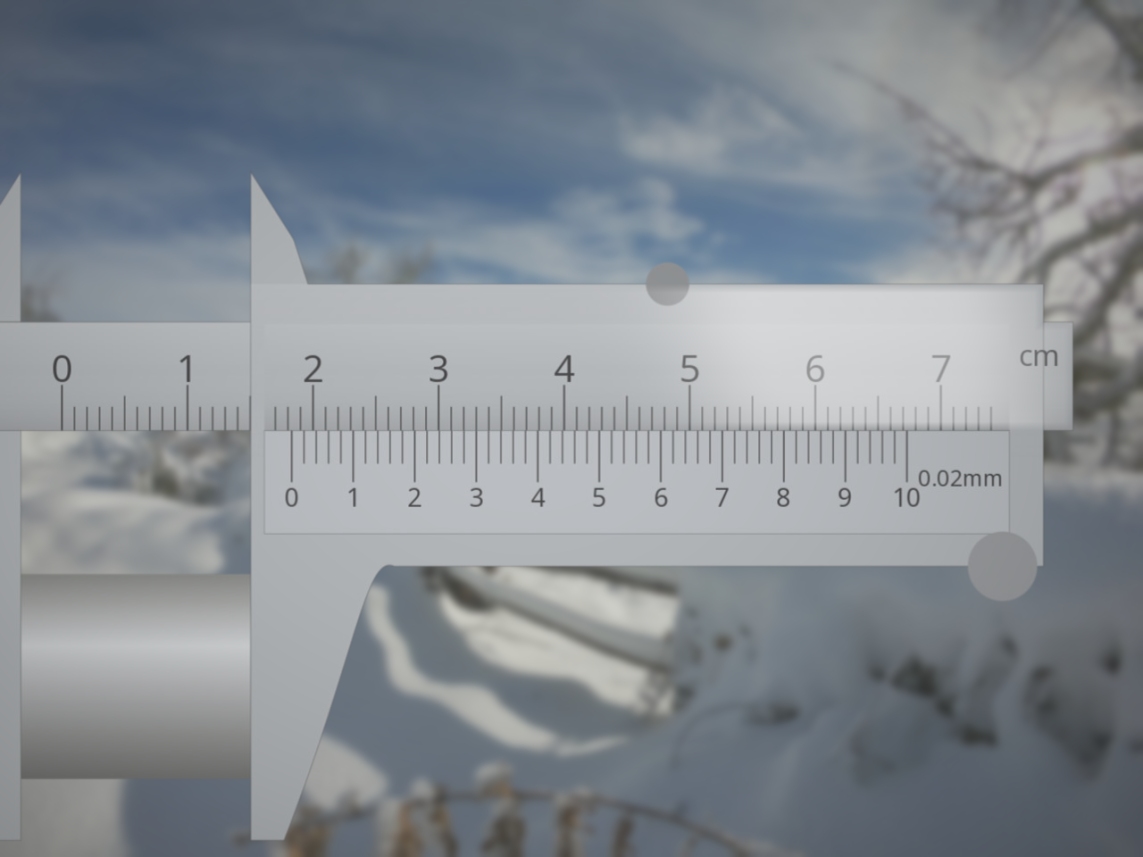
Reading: 18.3 (mm)
